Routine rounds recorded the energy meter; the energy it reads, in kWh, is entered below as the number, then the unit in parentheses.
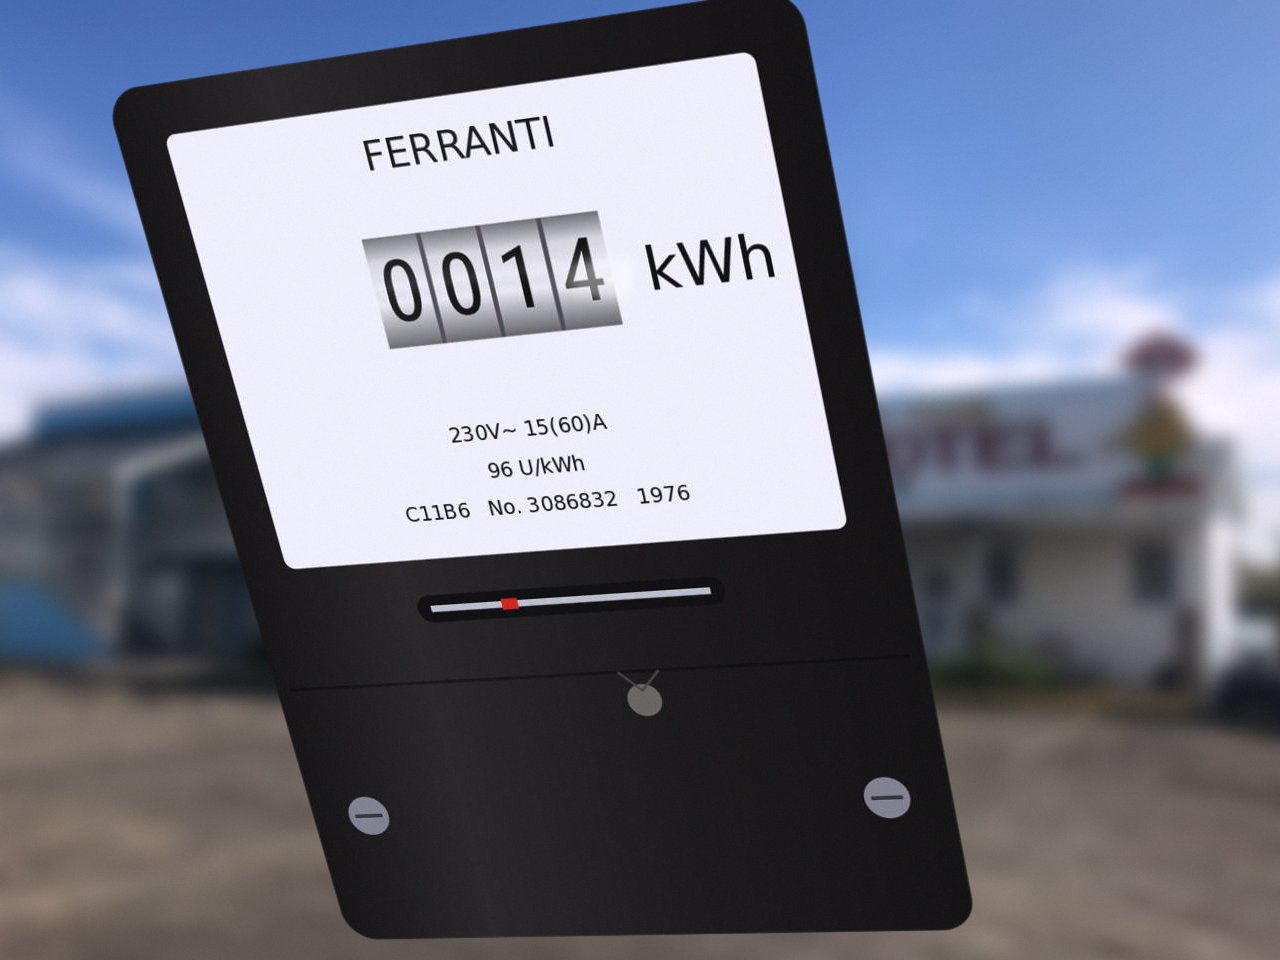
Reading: 14 (kWh)
